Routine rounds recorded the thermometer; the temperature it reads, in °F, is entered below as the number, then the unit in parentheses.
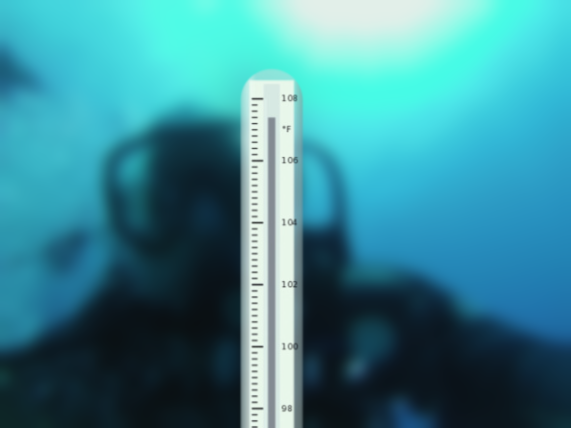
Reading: 107.4 (°F)
